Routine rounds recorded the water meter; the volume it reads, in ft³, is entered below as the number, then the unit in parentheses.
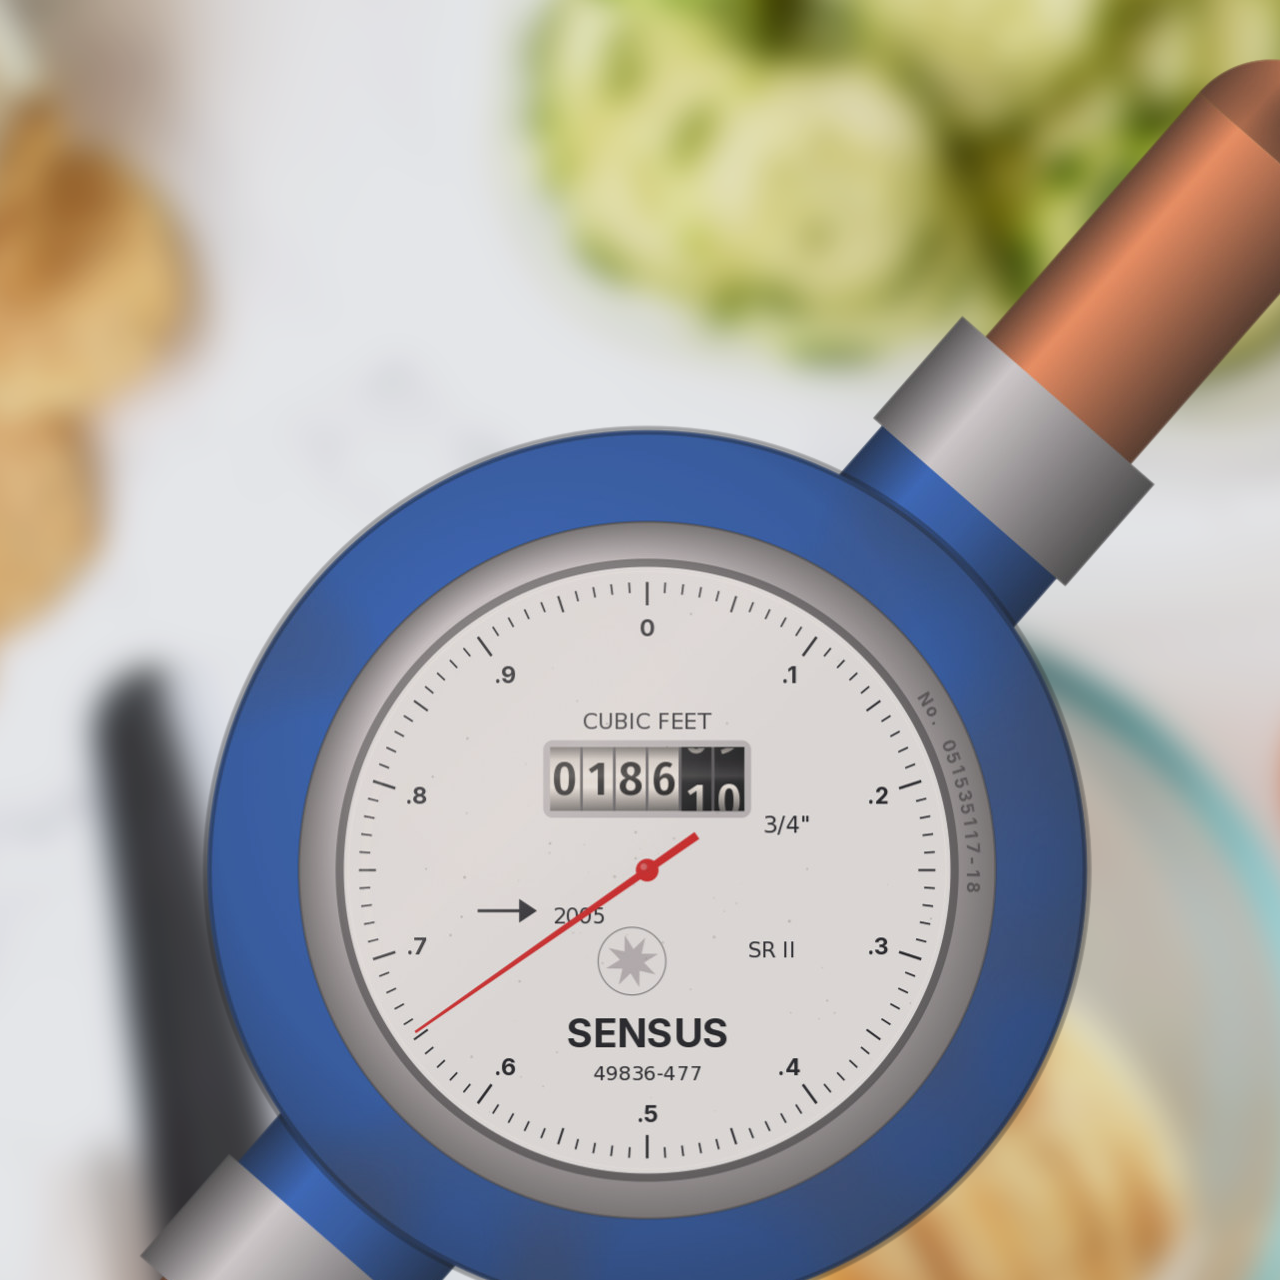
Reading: 18609.65 (ft³)
